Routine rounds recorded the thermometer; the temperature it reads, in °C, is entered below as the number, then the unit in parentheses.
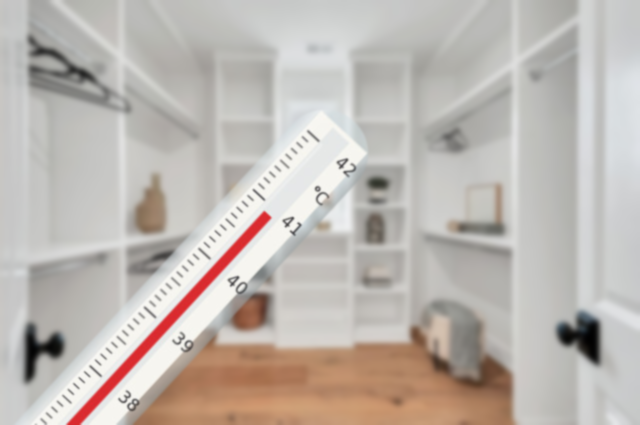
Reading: 40.9 (°C)
